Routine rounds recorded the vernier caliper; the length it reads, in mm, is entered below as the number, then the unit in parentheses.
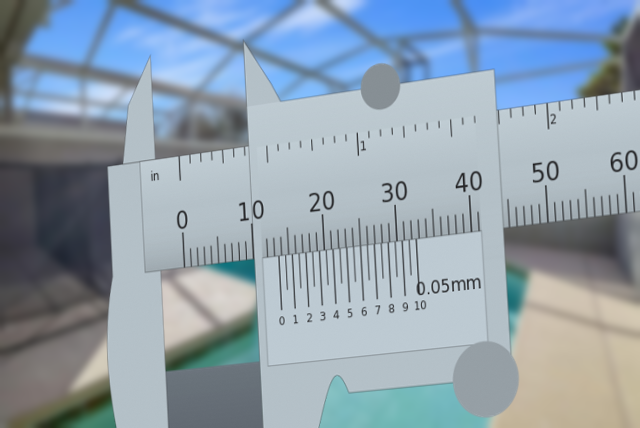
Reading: 13.6 (mm)
